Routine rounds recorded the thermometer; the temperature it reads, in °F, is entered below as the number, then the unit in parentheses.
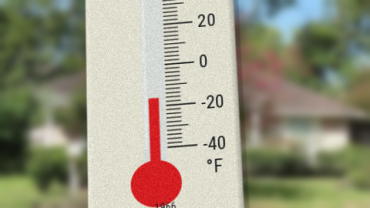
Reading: -16 (°F)
